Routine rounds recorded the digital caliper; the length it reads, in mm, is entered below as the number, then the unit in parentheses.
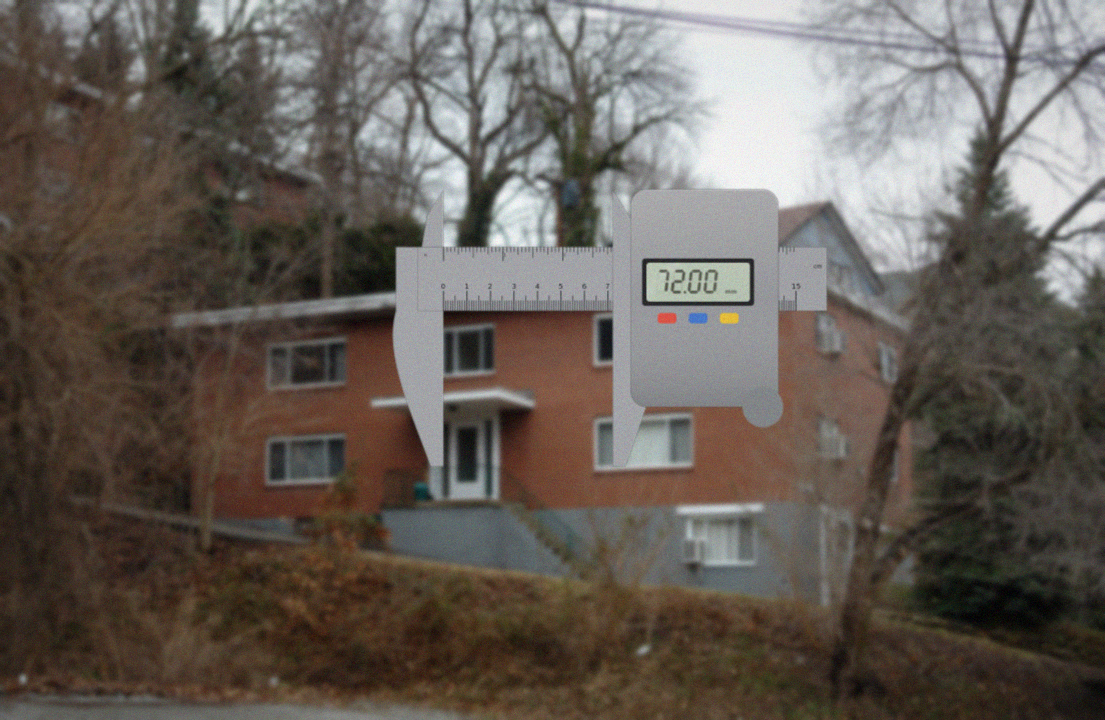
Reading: 72.00 (mm)
